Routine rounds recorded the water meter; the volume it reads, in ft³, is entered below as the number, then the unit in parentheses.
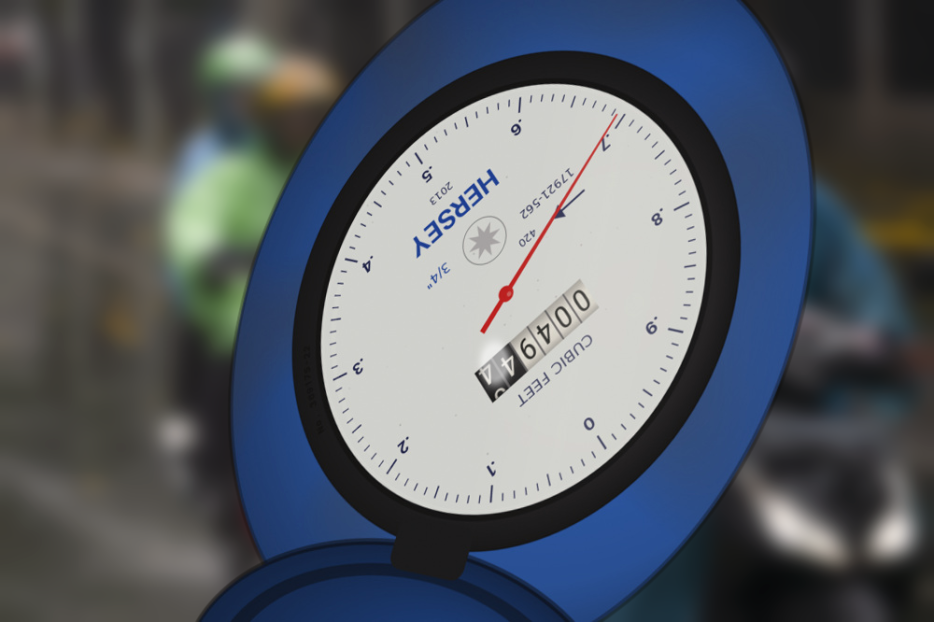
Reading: 4943.69 (ft³)
